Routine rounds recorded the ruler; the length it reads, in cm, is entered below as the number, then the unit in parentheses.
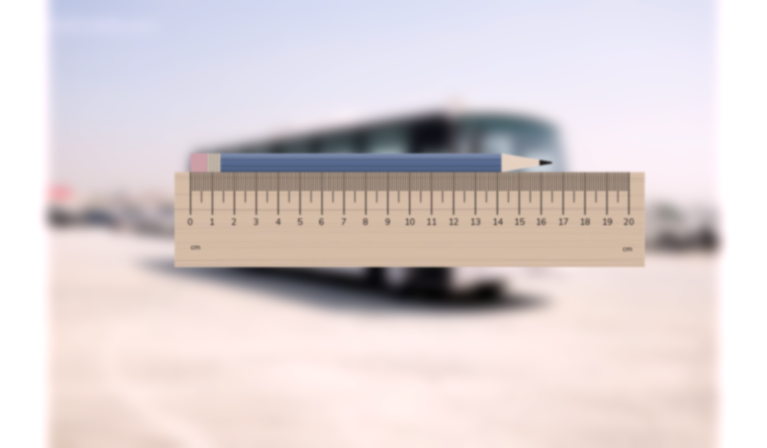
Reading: 16.5 (cm)
